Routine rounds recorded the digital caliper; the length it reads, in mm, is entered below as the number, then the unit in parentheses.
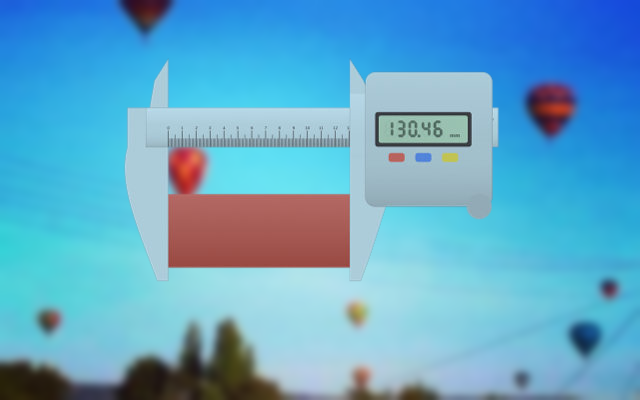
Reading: 130.46 (mm)
